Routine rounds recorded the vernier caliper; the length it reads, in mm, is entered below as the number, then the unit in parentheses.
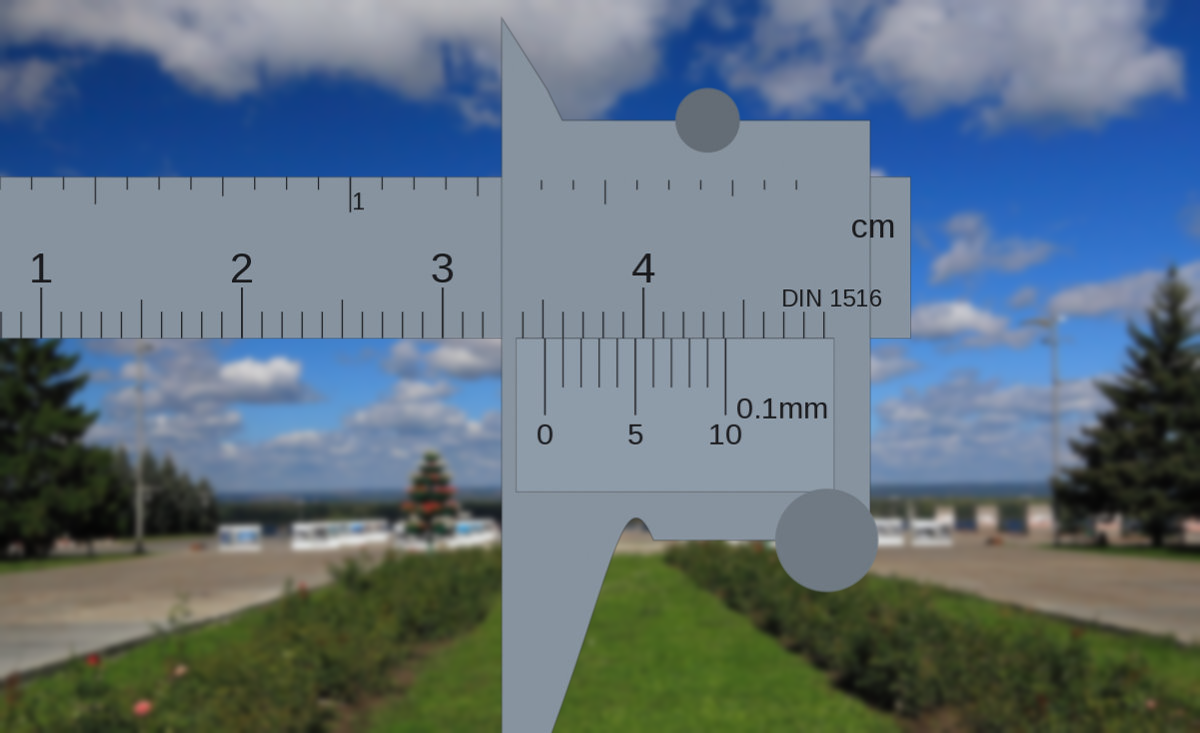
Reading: 35.1 (mm)
